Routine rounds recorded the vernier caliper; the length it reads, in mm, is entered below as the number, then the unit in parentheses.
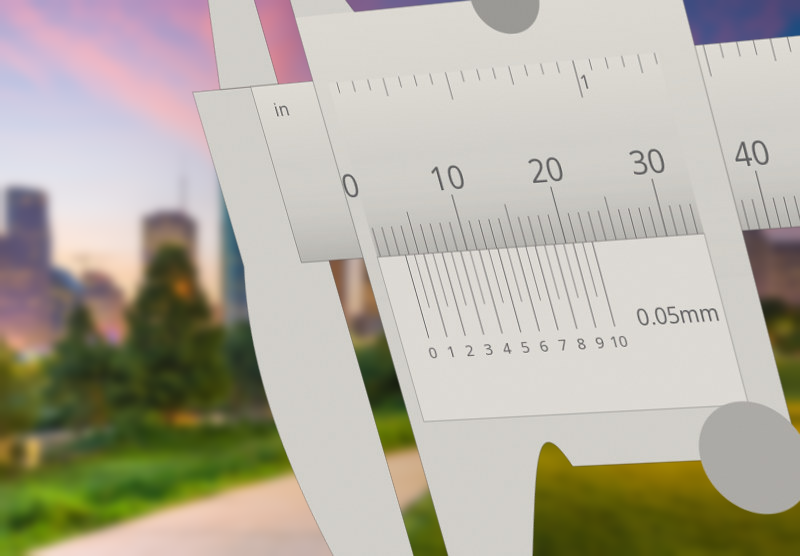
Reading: 3.6 (mm)
